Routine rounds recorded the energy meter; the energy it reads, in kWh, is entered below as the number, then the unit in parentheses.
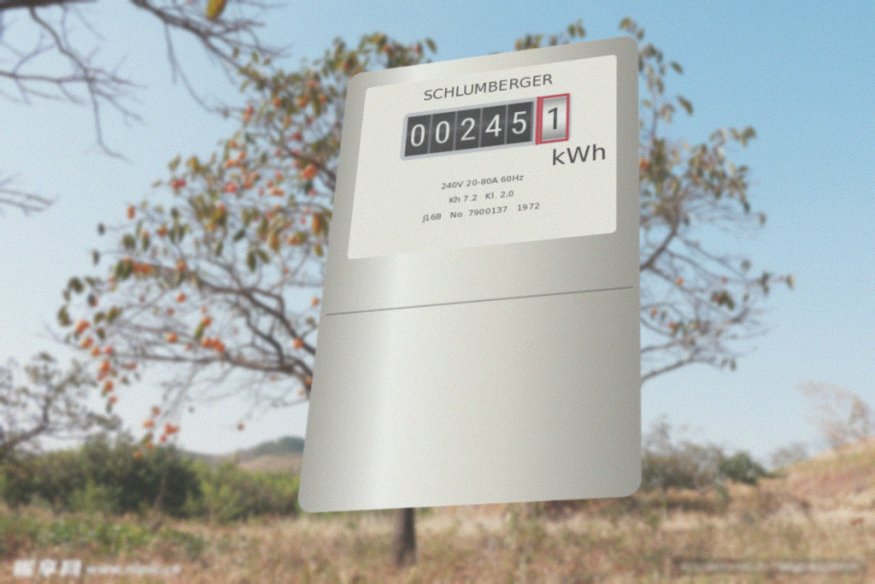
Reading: 245.1 (kWh)
